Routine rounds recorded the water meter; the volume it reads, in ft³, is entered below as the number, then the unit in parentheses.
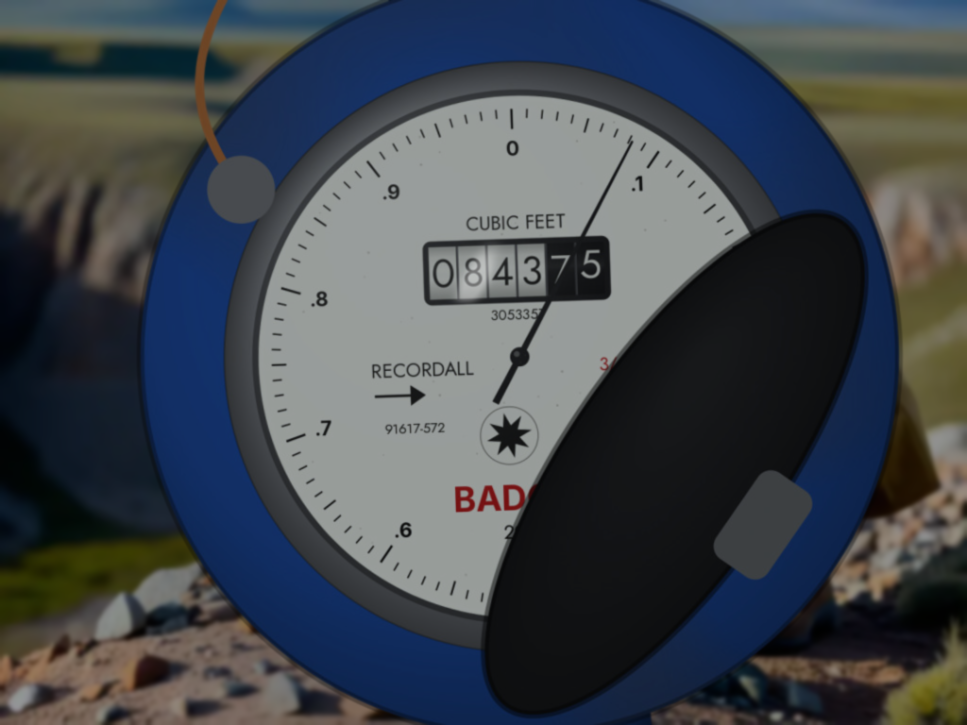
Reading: 84375.08 (ft³)
